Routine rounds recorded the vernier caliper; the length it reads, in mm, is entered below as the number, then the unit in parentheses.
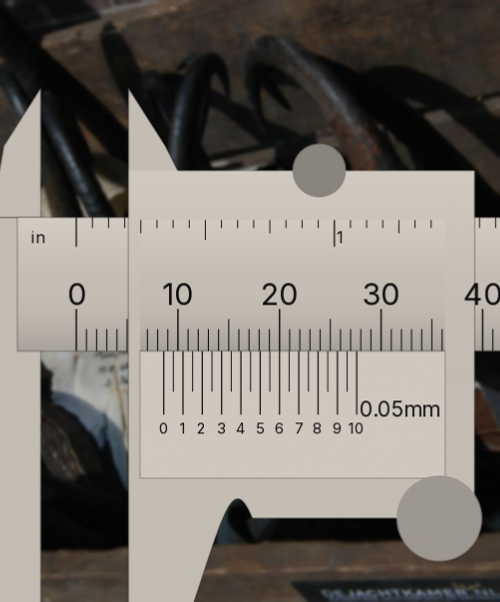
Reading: 8.6 (mm)
